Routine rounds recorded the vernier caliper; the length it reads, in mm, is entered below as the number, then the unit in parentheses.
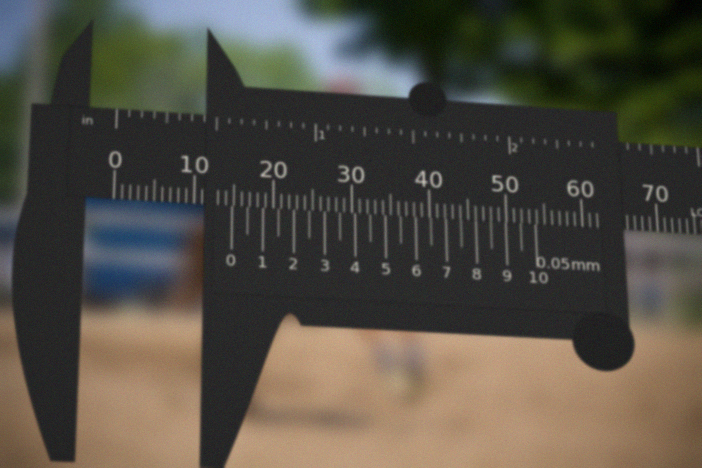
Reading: 14.8 (mm)
